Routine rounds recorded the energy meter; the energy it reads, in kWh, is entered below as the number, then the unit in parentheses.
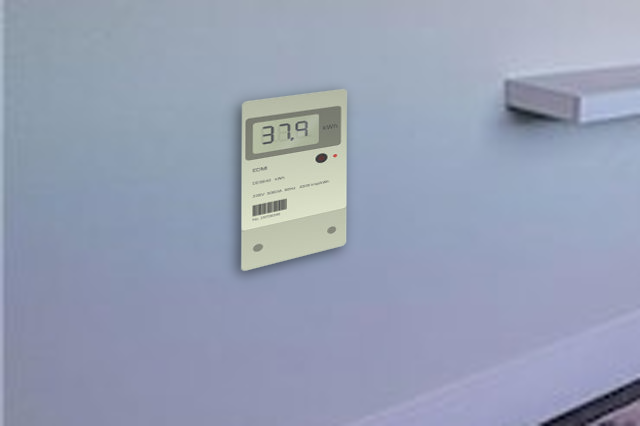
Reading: 37.9 (kWh)
